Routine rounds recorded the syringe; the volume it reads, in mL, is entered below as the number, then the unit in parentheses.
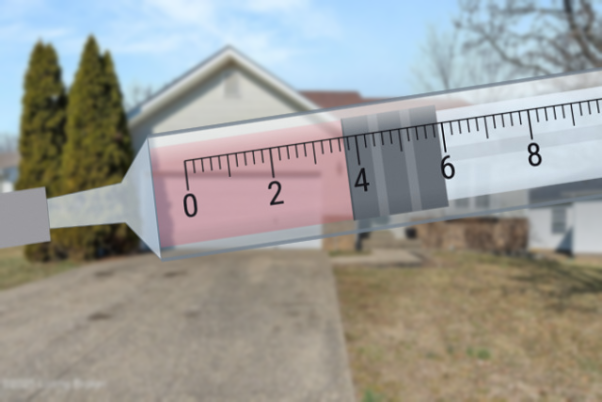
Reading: 3.7 (mL)
